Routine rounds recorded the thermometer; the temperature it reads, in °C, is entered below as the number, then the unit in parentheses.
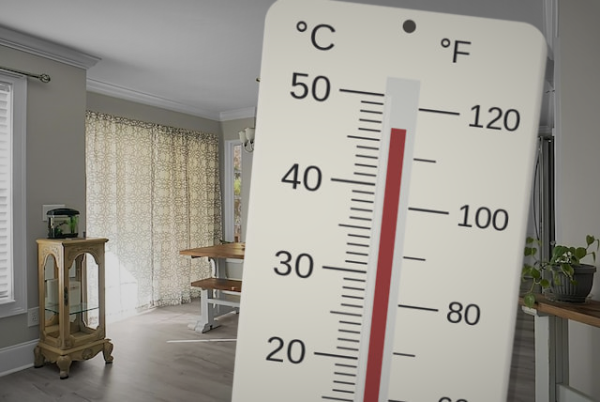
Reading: 46.5 (°C)
